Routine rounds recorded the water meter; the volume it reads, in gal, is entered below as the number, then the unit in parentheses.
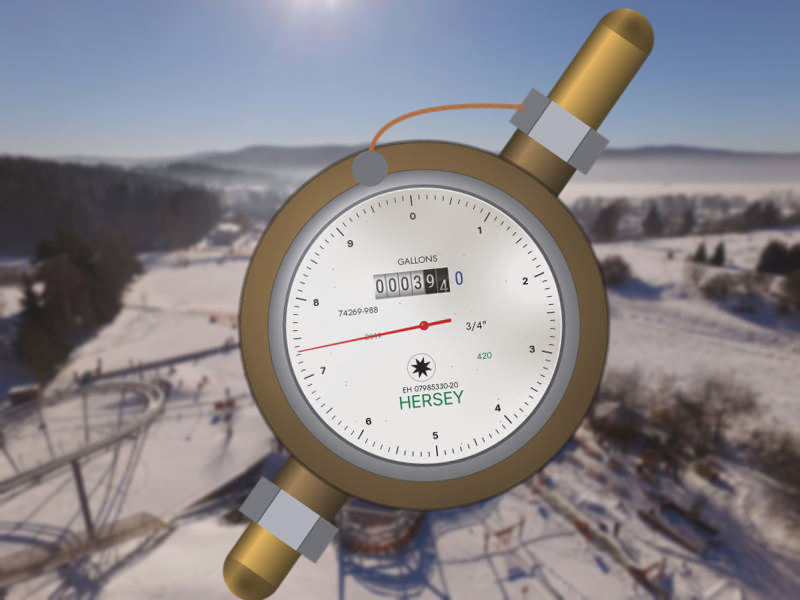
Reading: 3937.3 (gal)
